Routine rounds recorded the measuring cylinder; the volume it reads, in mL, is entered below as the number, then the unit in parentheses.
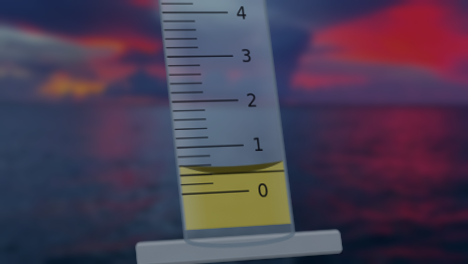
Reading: 0.4 (mL)
